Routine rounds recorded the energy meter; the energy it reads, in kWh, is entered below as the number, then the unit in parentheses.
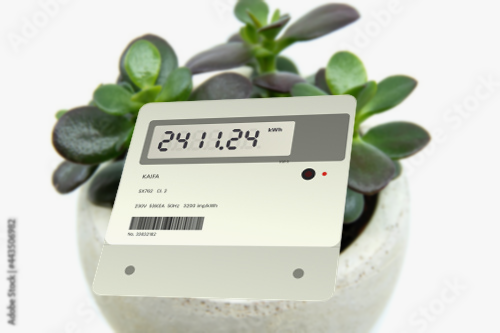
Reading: 2411.24 (kWh)
